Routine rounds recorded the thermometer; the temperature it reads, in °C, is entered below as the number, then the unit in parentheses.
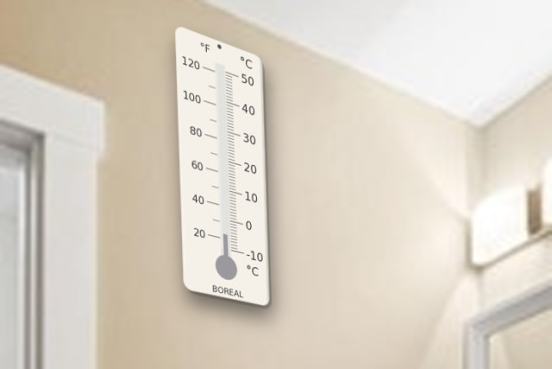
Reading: -5 (°C)
